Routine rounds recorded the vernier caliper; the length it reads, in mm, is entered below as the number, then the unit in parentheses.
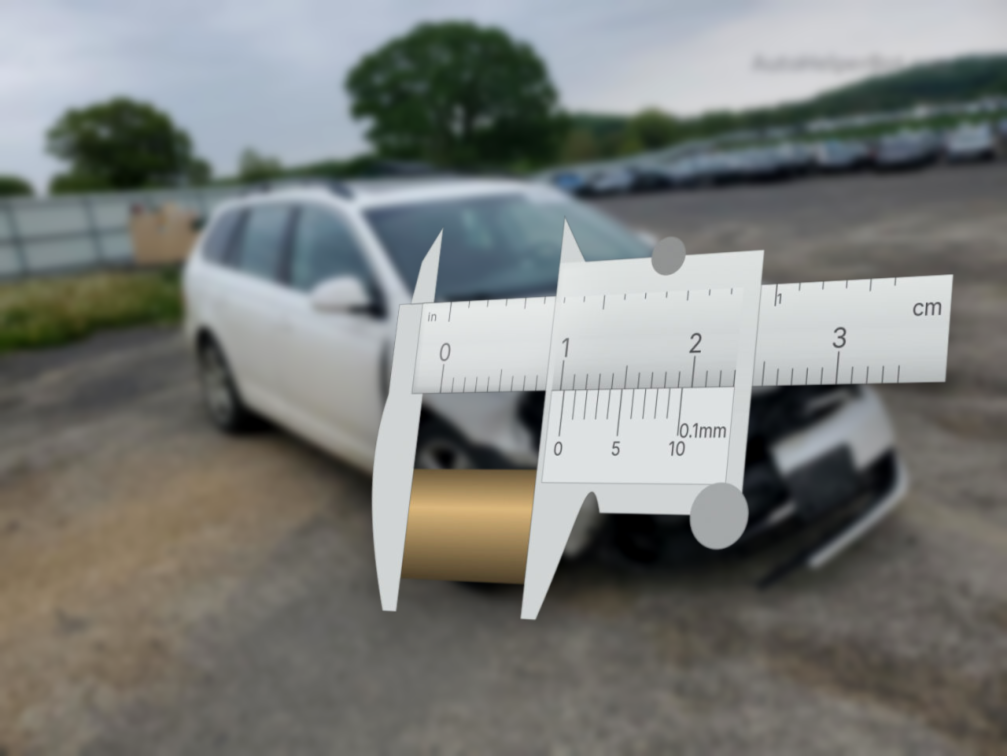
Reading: 10.3 (mm)
